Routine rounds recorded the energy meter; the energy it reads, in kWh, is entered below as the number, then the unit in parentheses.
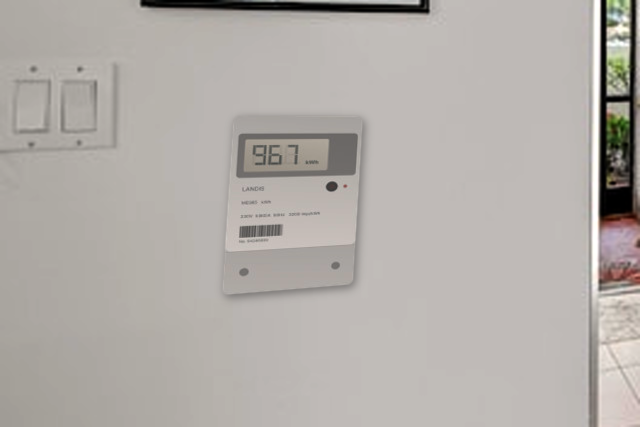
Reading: 967 (kWh)
